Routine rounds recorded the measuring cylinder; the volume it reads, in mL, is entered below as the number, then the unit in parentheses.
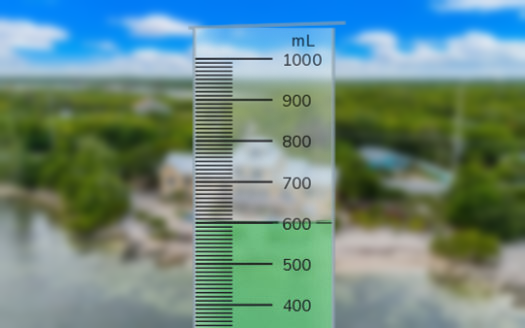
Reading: 600 (mL)
